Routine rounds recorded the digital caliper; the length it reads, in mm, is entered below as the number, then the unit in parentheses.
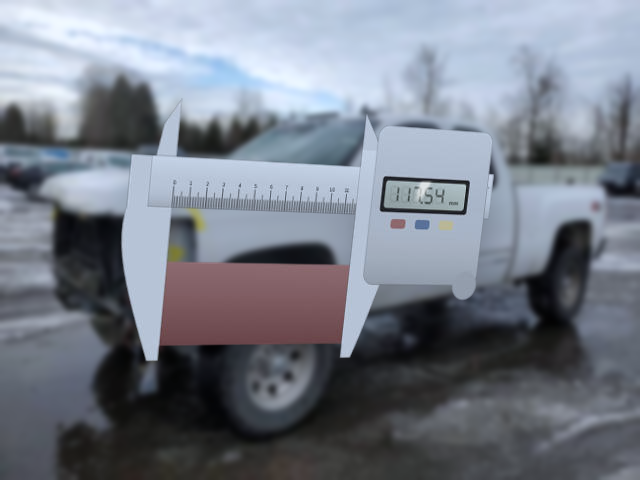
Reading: 117.54 (mm)
